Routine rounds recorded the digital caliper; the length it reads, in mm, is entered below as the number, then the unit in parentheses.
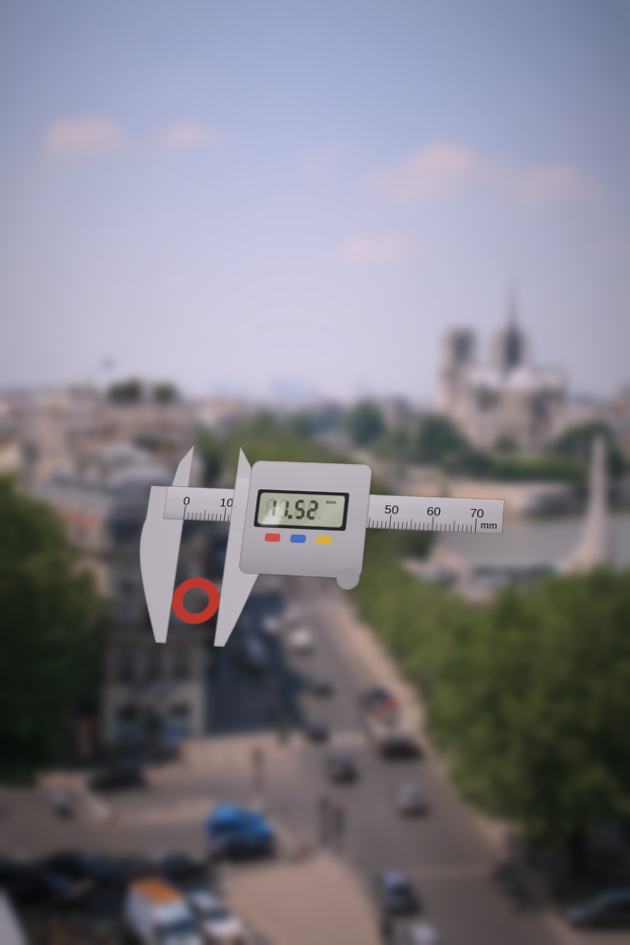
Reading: 11.52 (mm)
